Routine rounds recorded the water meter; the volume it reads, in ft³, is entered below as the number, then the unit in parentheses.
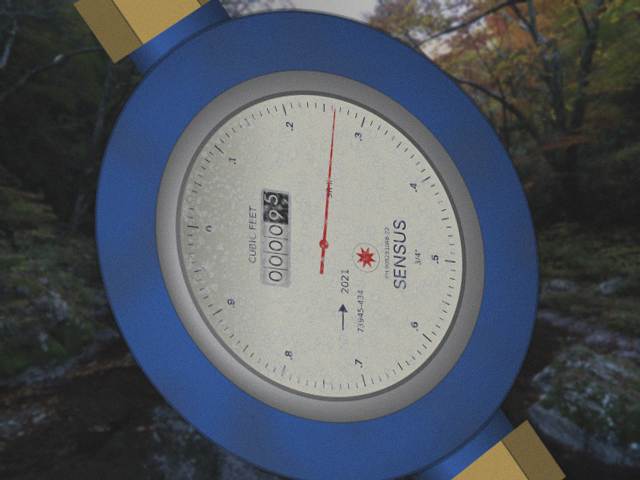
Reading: 95.26 (ft³)
